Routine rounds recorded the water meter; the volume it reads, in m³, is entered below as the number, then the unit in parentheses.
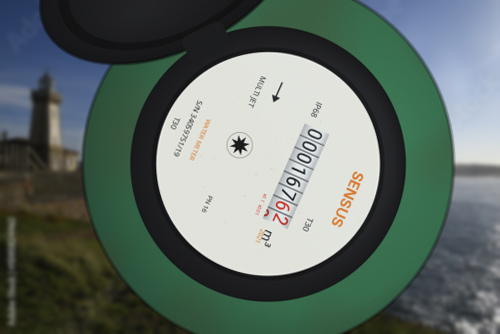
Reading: 167.62 (m³)
